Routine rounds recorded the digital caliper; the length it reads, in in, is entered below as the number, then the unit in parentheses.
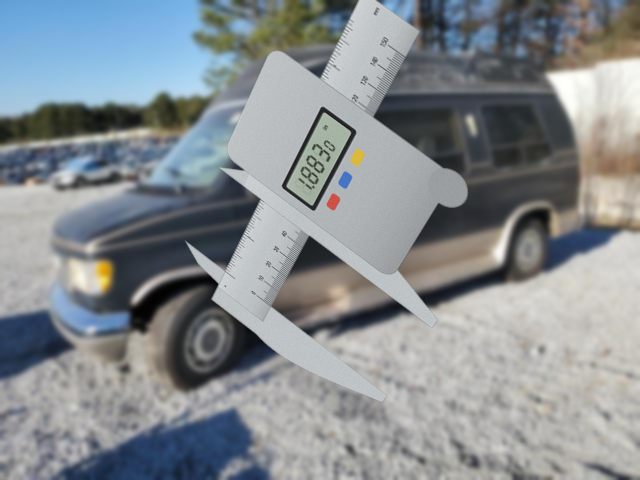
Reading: 1.8830 (in)
